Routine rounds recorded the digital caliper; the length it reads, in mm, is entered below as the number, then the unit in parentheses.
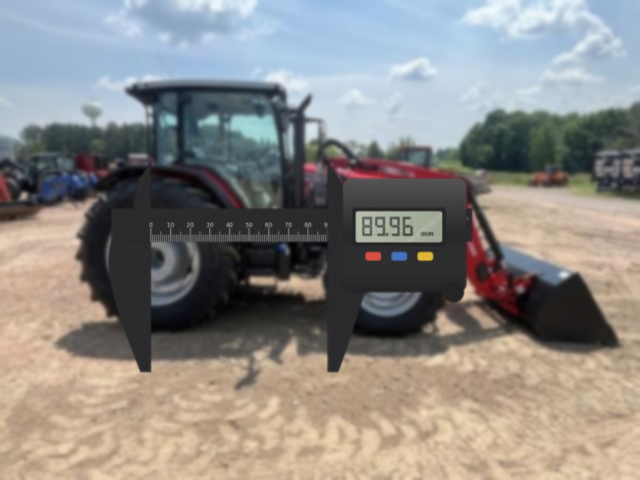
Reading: 89.96 (mm)
